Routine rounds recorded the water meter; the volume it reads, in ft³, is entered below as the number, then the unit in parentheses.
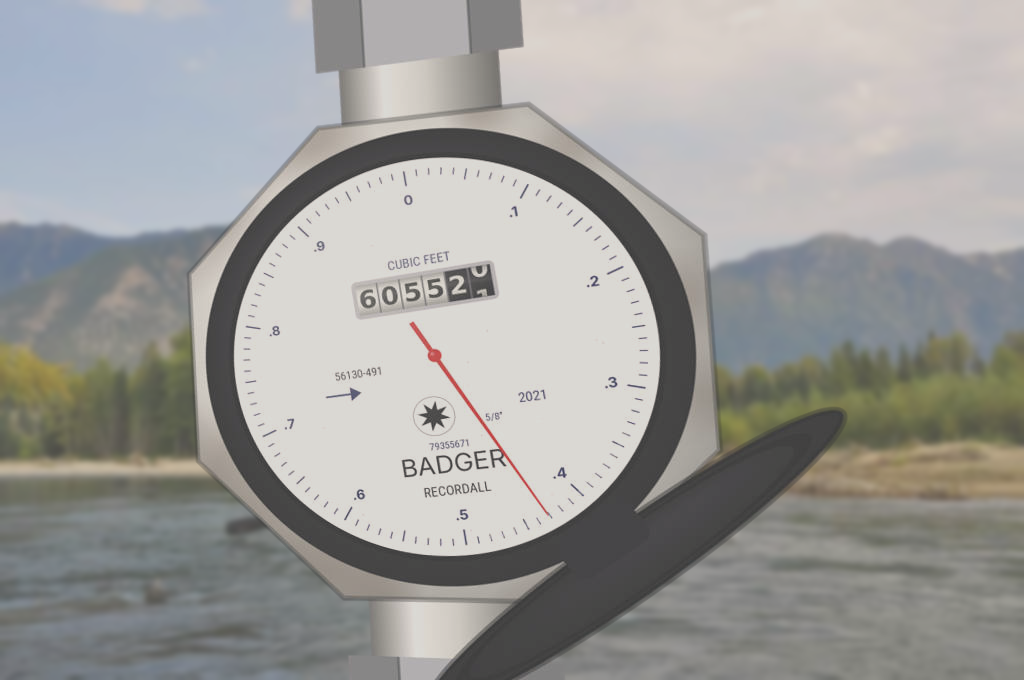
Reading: 605520.43 (ft³)
